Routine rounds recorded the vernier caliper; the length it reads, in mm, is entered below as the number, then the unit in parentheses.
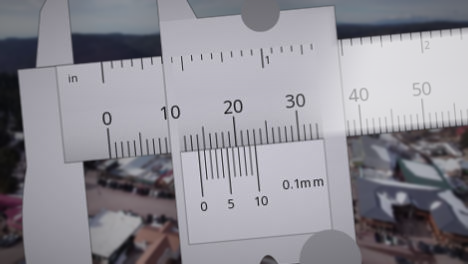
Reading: 14.0 (mm)
